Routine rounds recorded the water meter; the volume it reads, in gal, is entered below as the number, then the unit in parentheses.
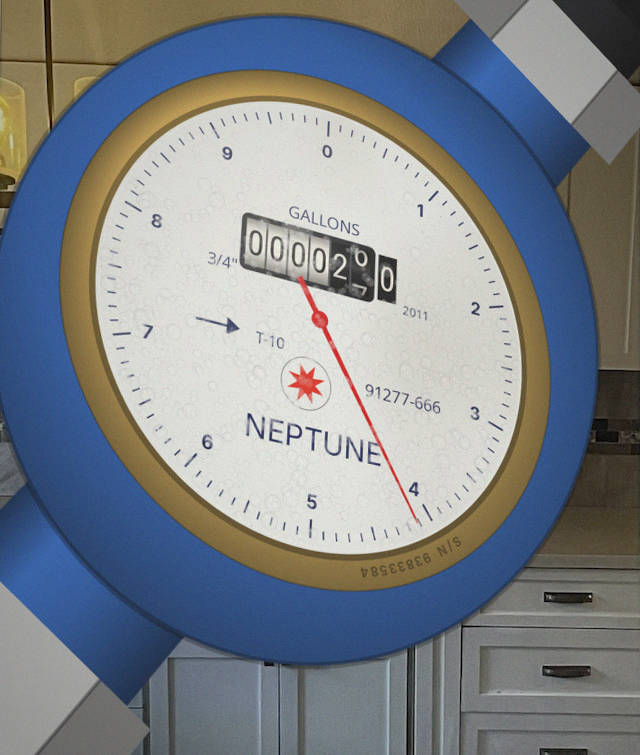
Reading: 264.1 (gal)
